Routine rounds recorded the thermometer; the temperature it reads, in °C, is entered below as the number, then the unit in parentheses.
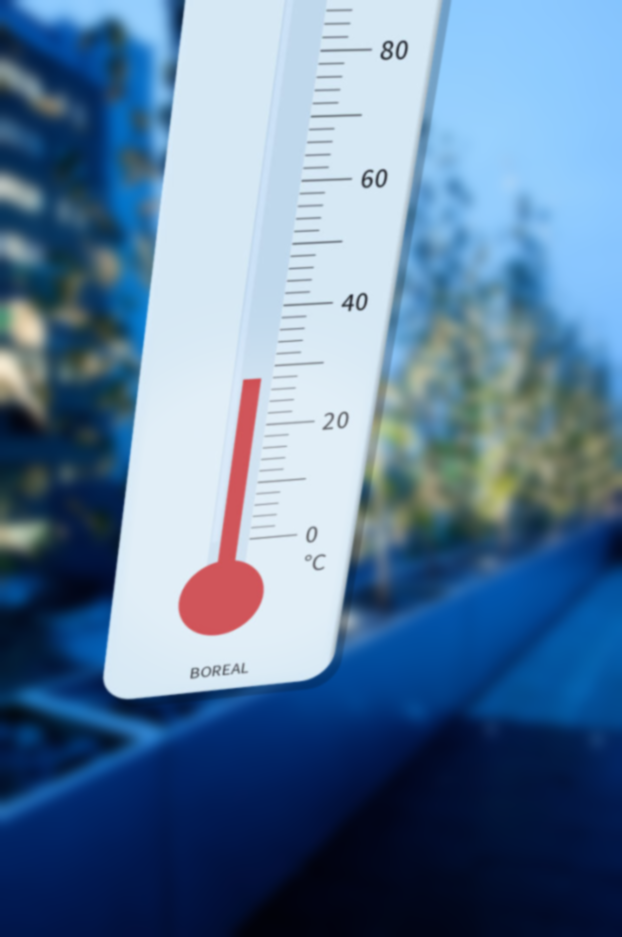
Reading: 28 (°C)
